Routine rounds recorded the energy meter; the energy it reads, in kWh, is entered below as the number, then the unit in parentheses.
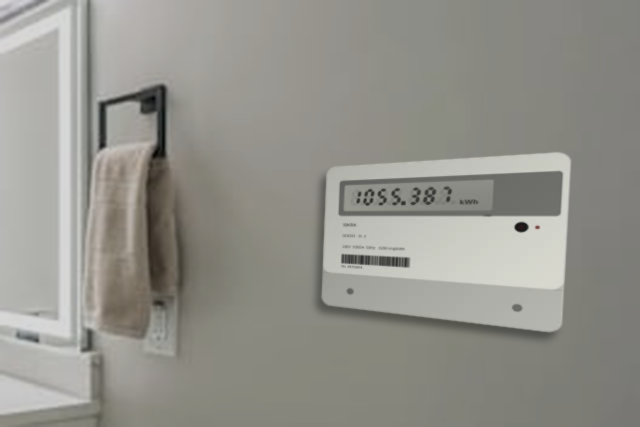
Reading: 1055.387 (kWh)
